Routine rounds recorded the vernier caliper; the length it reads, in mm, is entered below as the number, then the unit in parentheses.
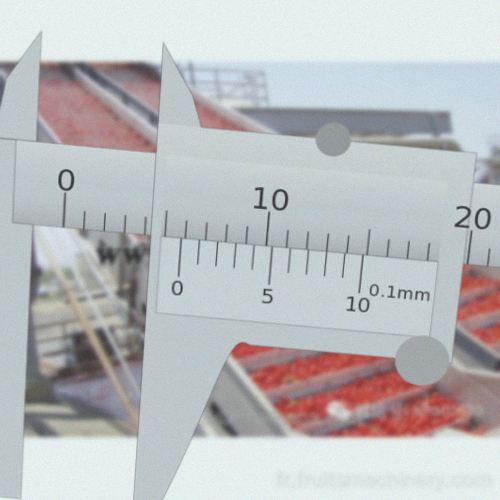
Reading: 5.8 (mm)
